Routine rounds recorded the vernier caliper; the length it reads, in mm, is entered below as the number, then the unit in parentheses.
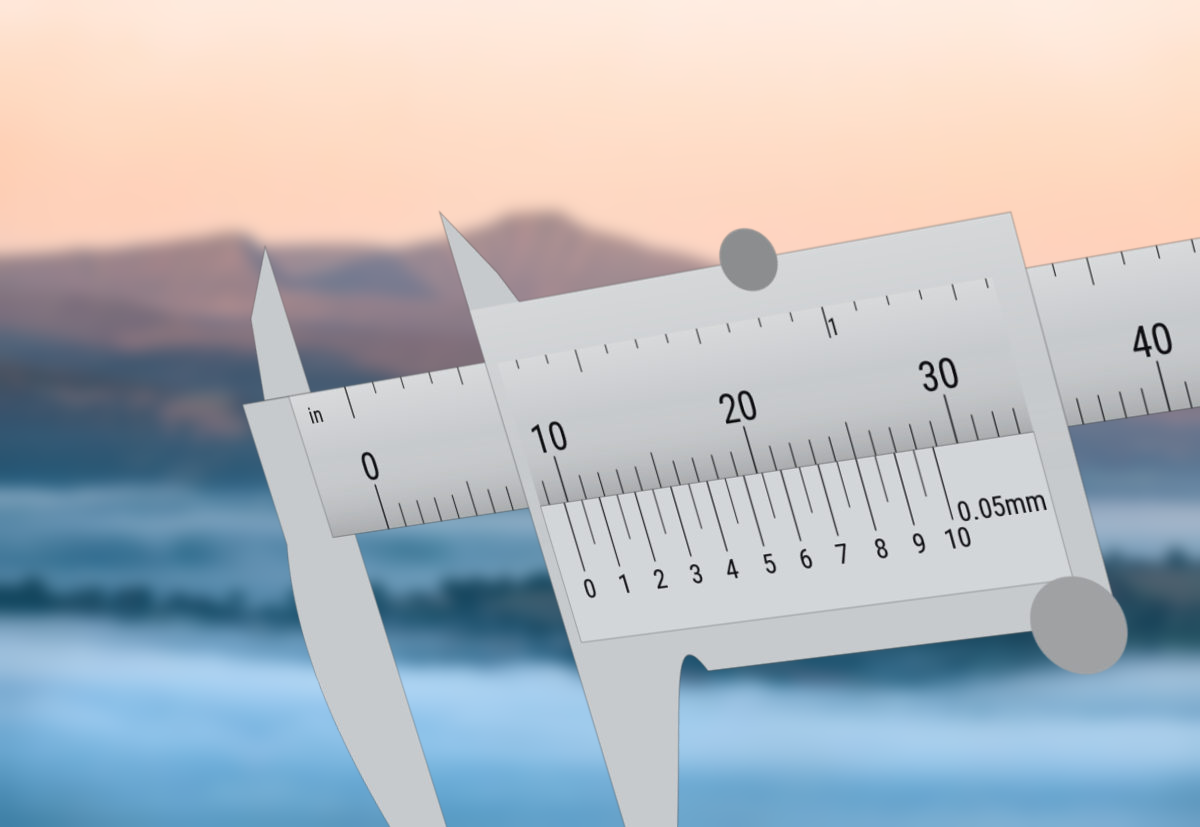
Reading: 9.8 (mm)
